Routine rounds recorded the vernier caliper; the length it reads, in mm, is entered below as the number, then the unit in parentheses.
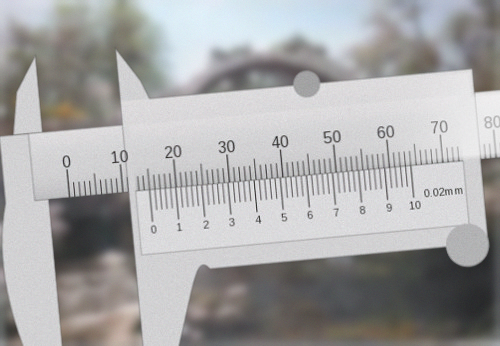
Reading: 15.0 (mm)
